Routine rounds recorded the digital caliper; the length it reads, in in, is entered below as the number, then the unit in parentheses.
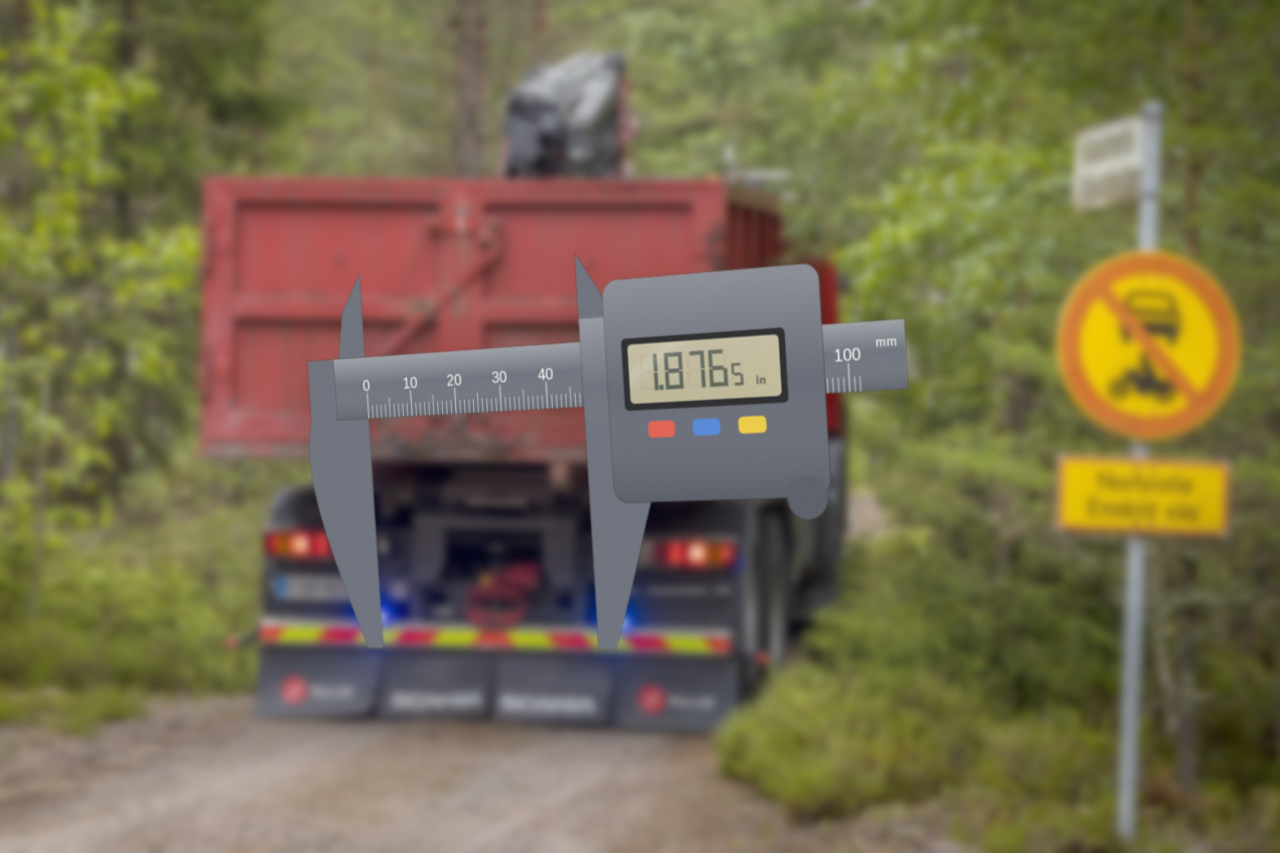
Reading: 1.8765 (in)
